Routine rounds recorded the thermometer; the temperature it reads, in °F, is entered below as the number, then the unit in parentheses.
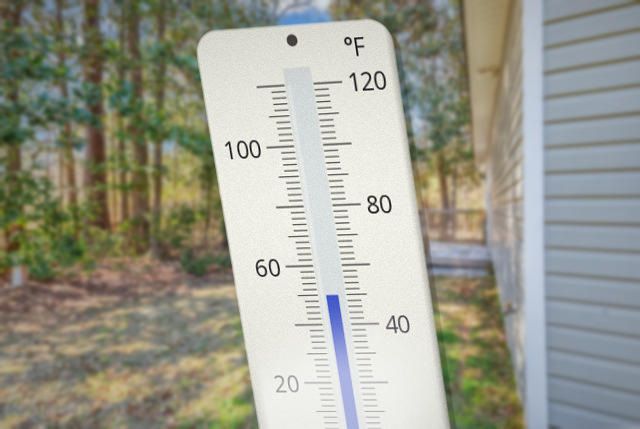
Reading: 50 (°F)
